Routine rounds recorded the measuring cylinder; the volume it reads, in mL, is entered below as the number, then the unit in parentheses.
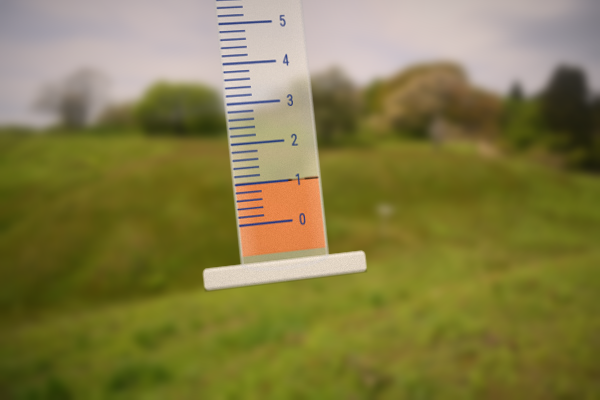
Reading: 1 (mL)
